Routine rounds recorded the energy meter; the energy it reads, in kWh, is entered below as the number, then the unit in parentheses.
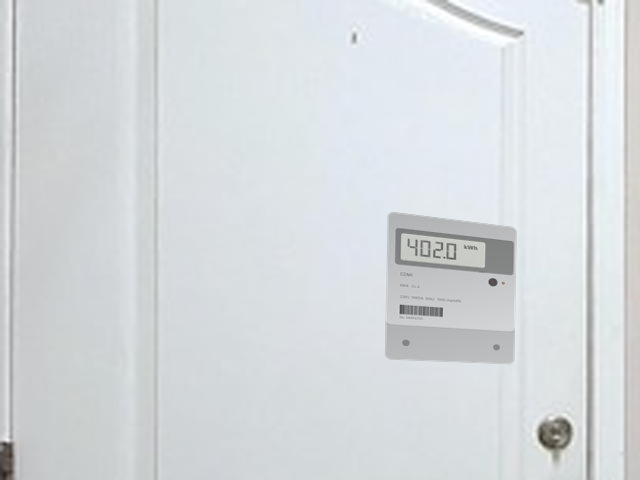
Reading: 402.0 (kWh)
